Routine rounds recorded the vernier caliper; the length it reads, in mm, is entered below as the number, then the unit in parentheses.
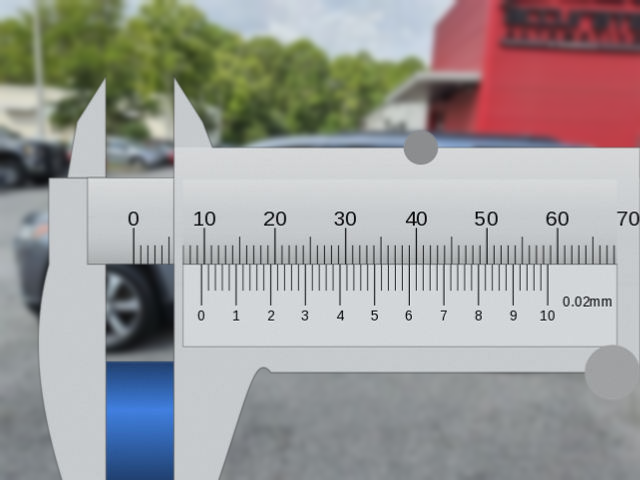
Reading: 9.6 (mm)
